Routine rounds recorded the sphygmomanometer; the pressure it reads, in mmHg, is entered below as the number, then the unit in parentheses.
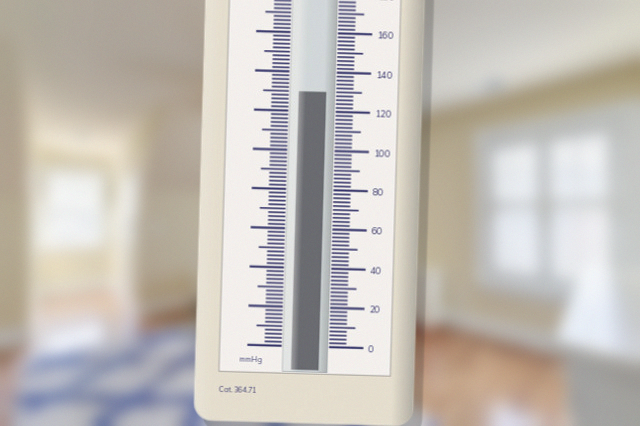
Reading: 130 (mmHg)
